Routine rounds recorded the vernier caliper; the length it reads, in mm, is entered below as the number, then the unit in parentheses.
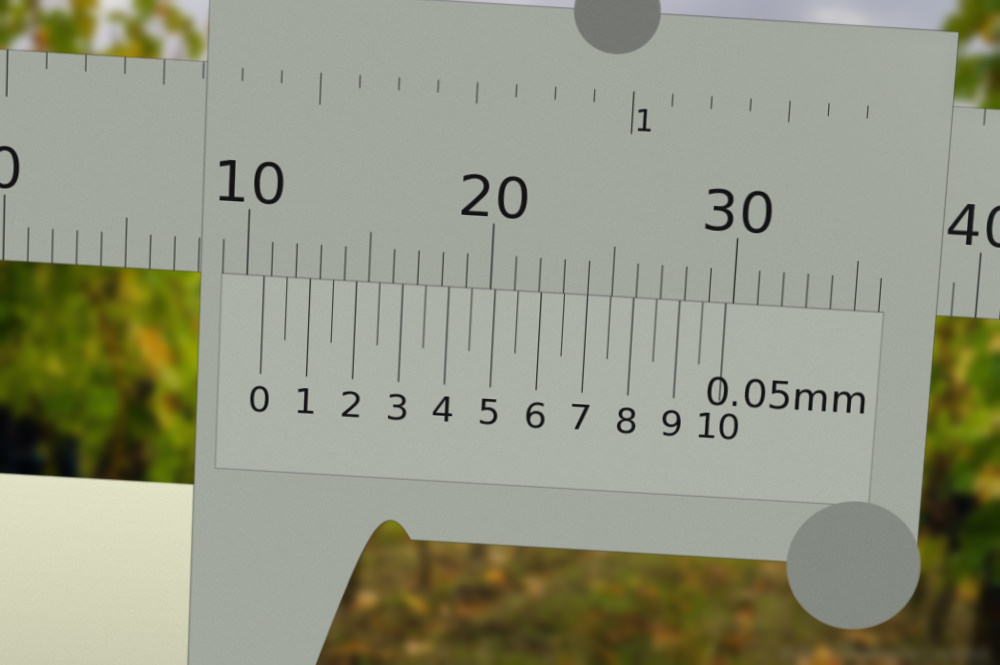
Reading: 10.7 (mm)
